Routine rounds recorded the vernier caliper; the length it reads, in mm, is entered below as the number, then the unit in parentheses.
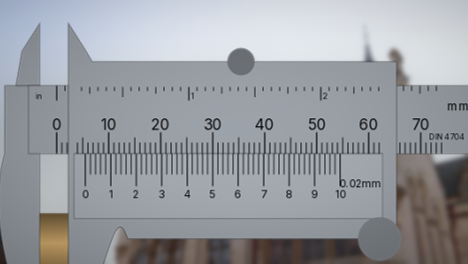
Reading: 5.5 (mm)
